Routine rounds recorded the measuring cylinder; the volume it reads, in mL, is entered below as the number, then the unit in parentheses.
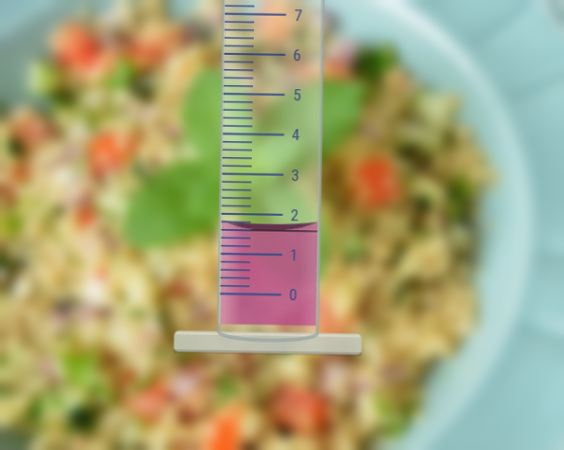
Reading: 1.6 (mL)
